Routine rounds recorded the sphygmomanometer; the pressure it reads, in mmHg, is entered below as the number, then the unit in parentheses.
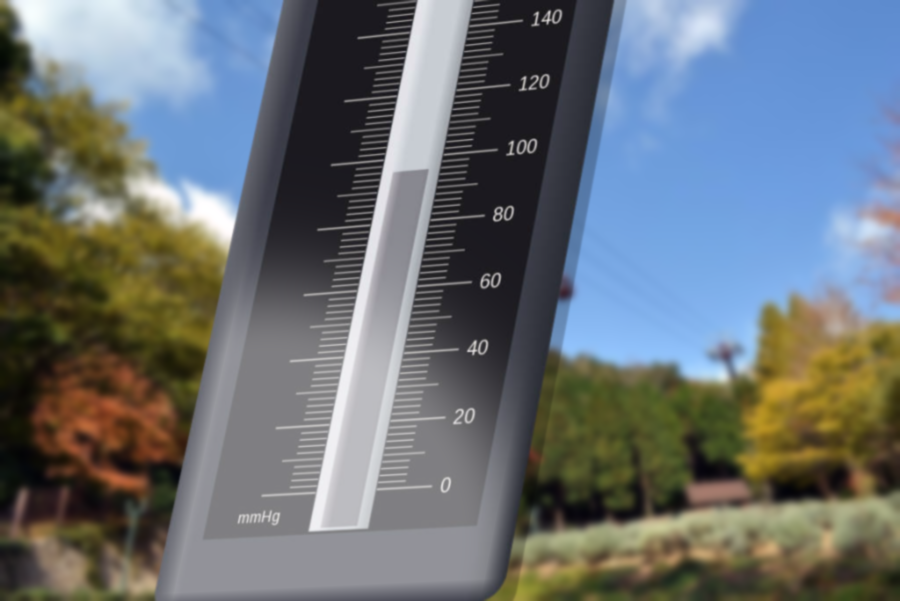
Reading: 96 (mmHg)
